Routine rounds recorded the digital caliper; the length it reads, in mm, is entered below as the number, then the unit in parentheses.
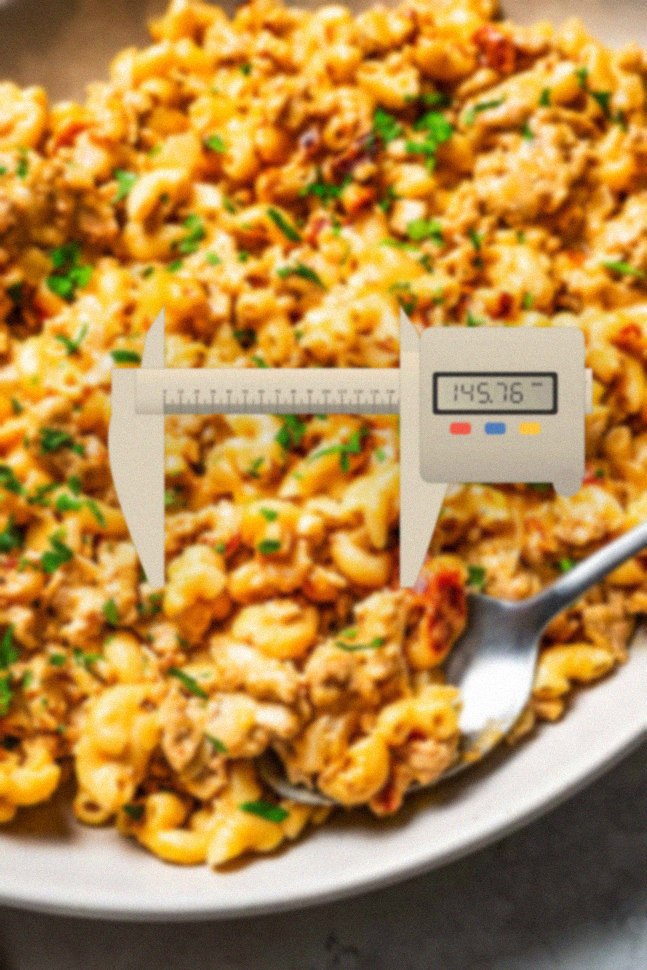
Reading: 145.76 (mm)
